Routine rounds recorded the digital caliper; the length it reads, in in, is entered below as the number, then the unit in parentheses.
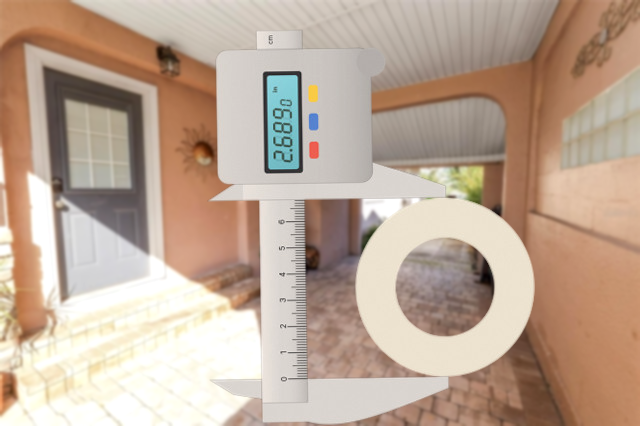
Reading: 2.6890 (in)
